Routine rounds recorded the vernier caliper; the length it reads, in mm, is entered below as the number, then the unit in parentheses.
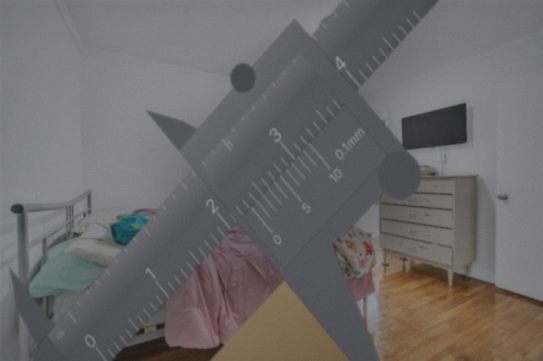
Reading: 23.2 (mm)
